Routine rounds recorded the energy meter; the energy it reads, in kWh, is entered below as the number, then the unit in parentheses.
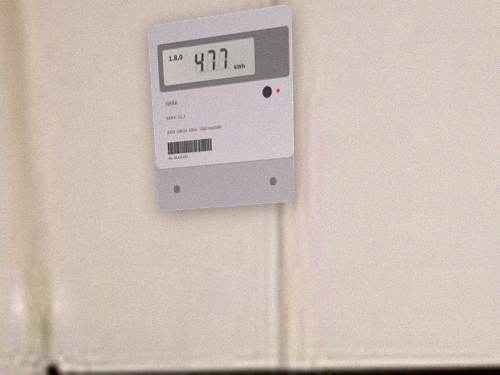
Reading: 477 (kWh)
